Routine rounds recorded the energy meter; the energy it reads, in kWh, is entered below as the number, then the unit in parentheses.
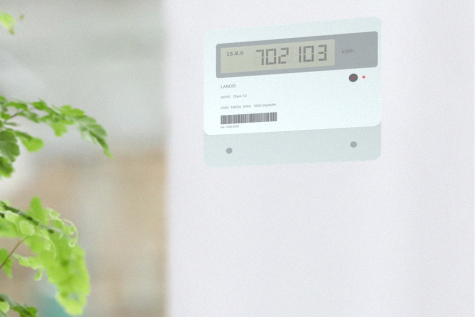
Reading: 702103 (kWh)
